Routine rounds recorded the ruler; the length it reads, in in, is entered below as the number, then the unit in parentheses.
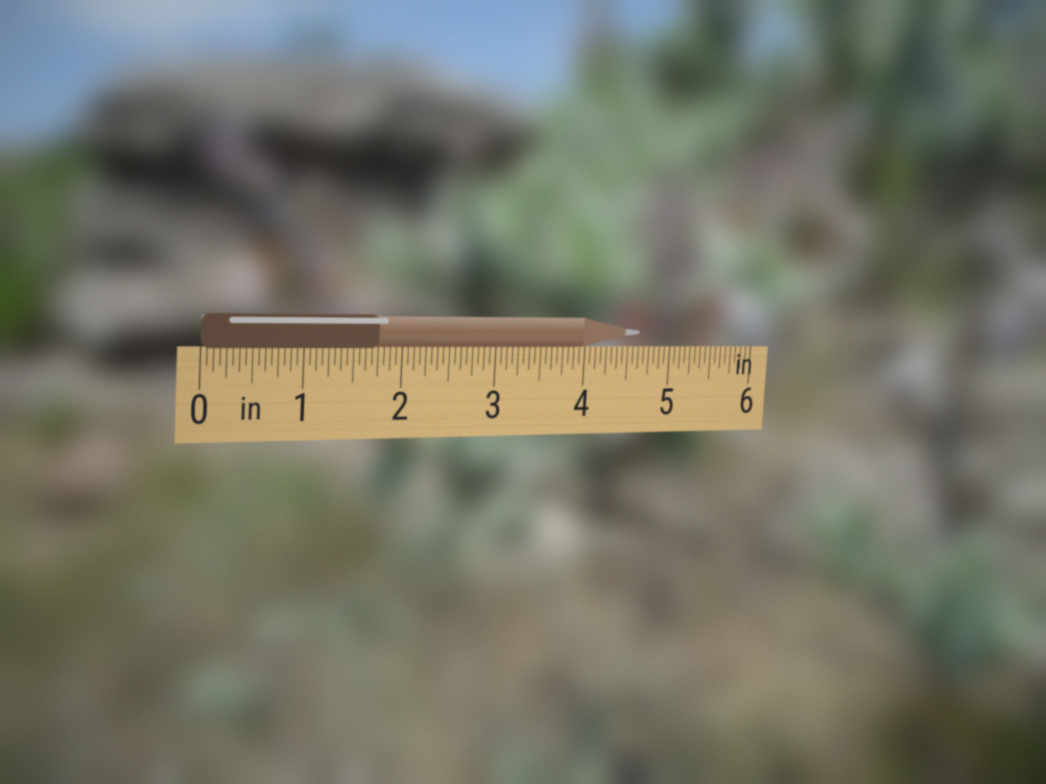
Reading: 4.625 (in)
